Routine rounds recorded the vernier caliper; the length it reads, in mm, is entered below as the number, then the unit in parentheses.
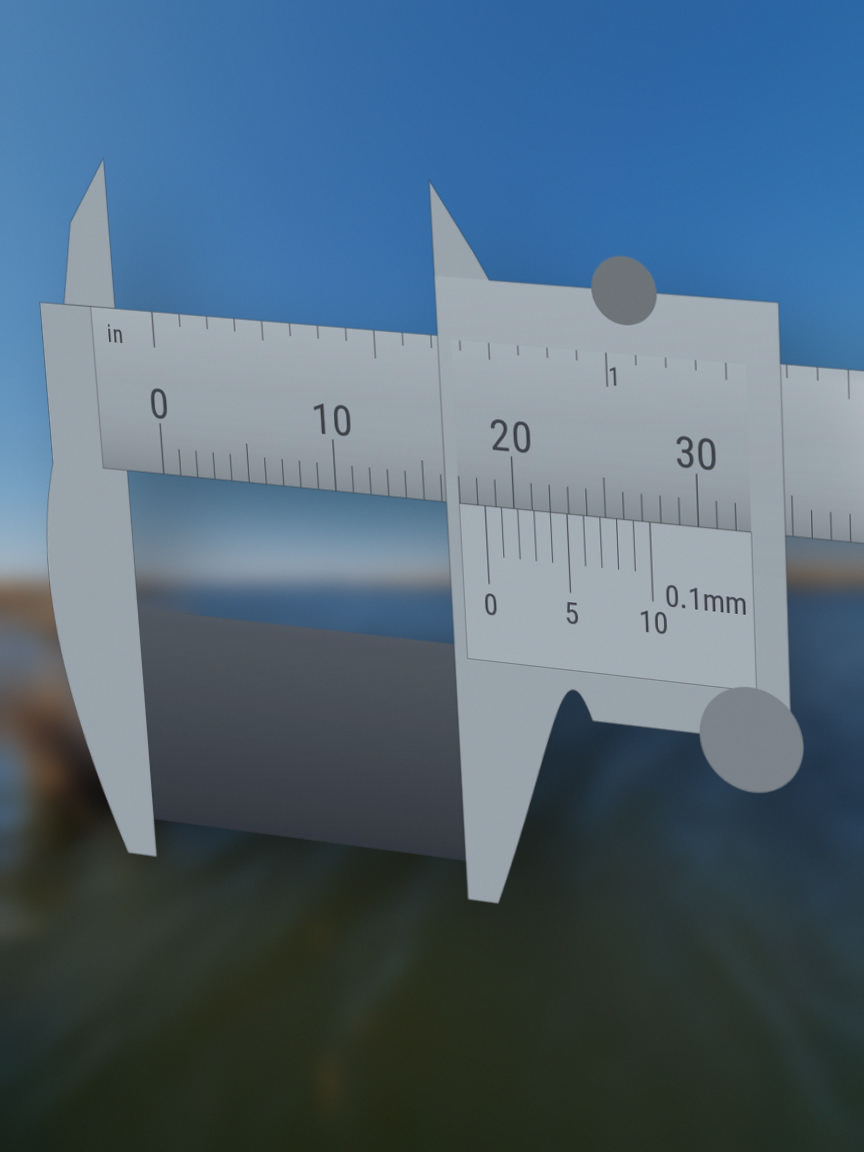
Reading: 18.4 (mm)
